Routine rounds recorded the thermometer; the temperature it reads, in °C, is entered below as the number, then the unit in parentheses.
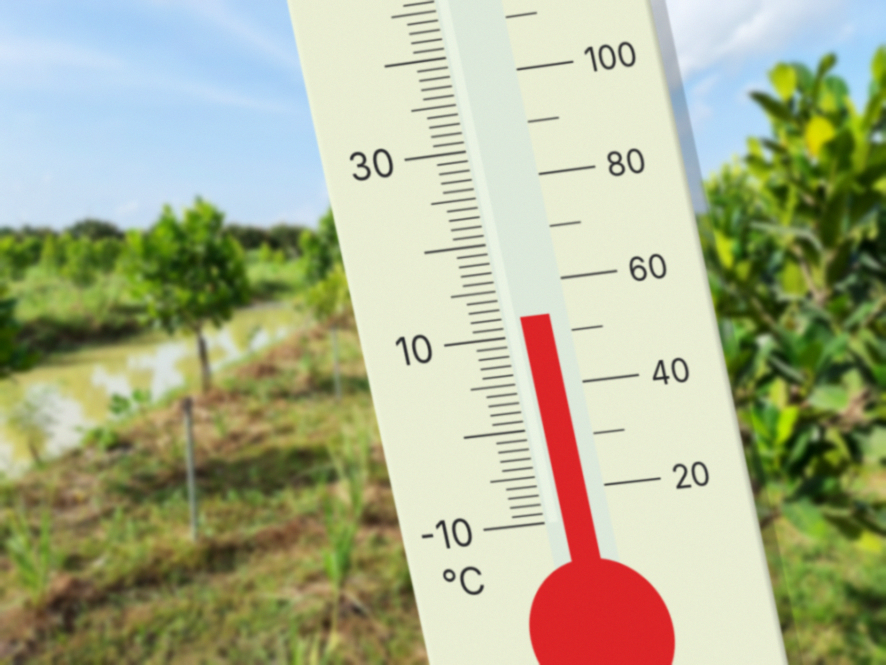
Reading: 12 (°C)
